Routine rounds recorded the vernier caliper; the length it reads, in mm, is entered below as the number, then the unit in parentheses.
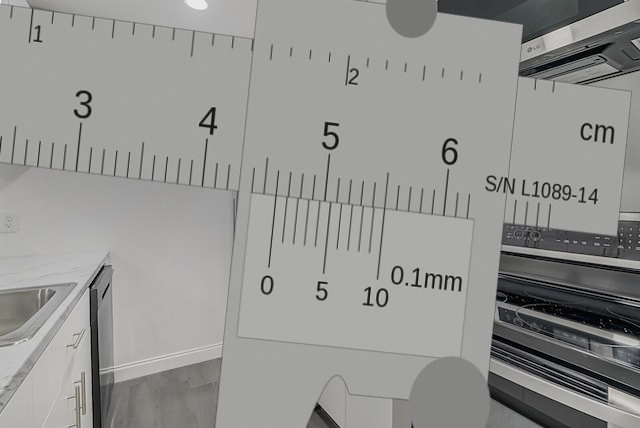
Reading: 46.0 (mm)
